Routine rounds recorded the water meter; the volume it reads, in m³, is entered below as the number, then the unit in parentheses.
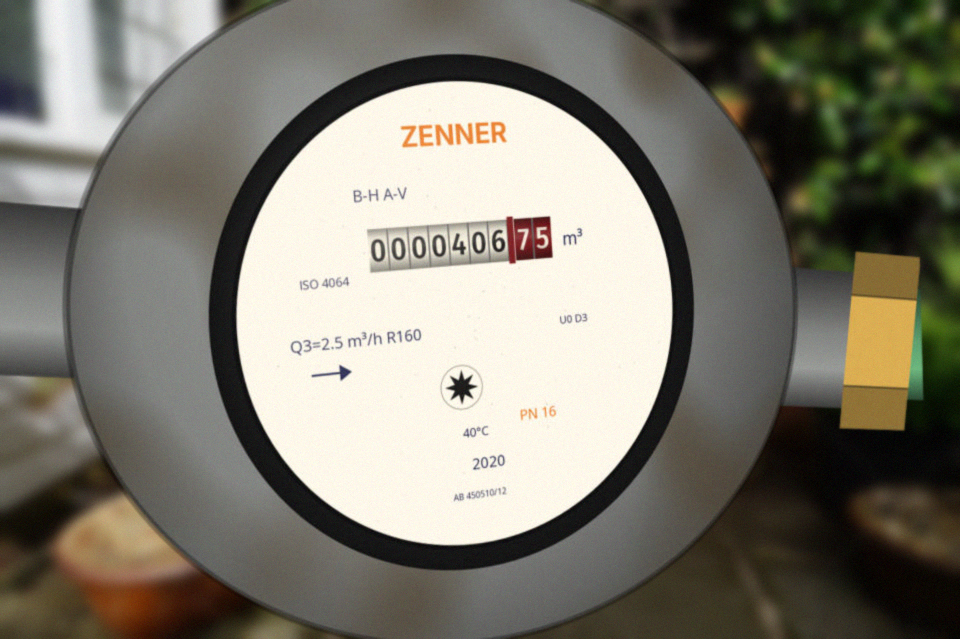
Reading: 406.75 (m³)
